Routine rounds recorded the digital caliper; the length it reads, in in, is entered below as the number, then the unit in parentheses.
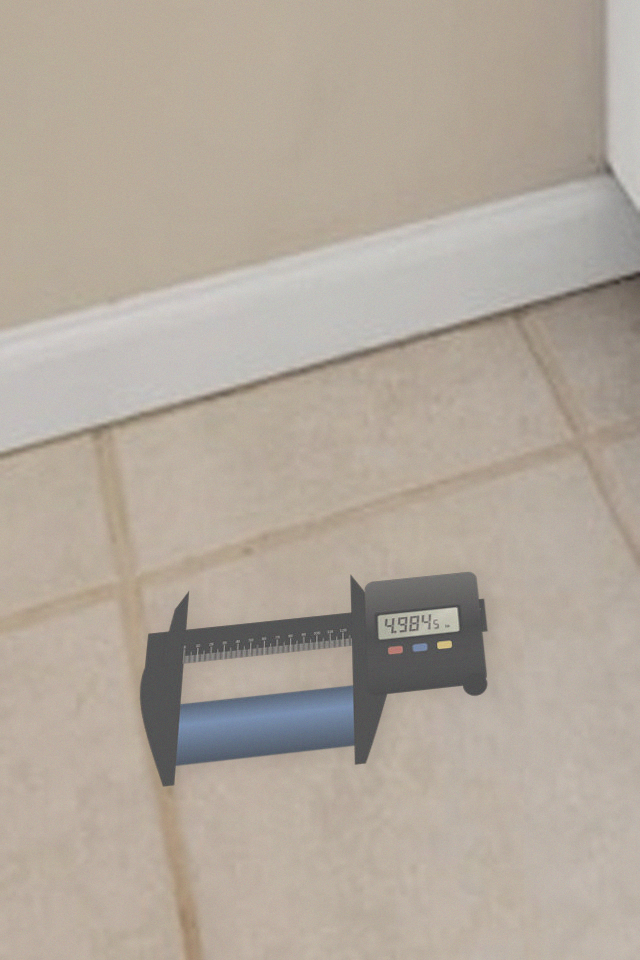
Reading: 4.9845 (in)
